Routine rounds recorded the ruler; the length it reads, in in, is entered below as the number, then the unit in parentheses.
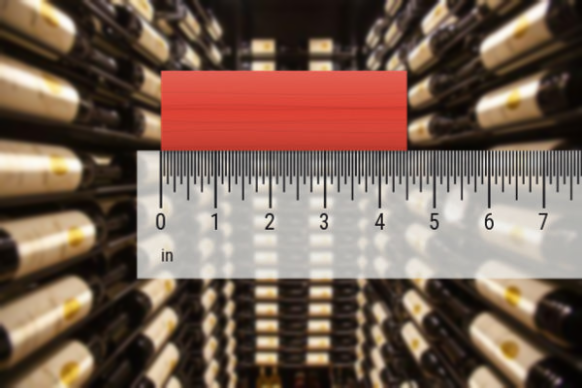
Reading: 4.5 (in)
